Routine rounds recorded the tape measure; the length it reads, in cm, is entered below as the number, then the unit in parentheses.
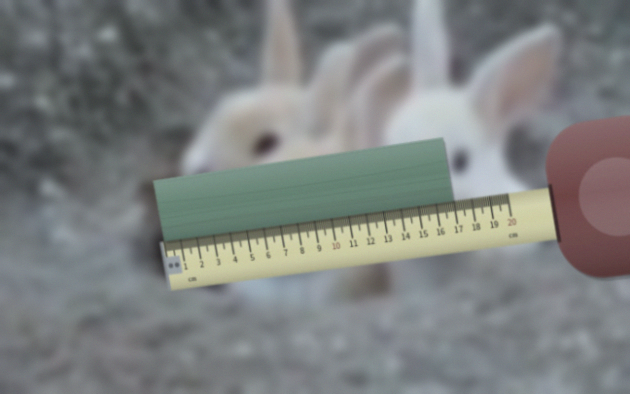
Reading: 17 (cm)
